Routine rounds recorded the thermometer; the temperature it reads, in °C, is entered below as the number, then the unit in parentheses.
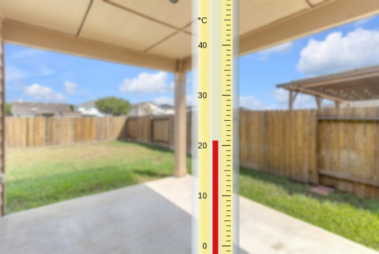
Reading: 21 (°C)
